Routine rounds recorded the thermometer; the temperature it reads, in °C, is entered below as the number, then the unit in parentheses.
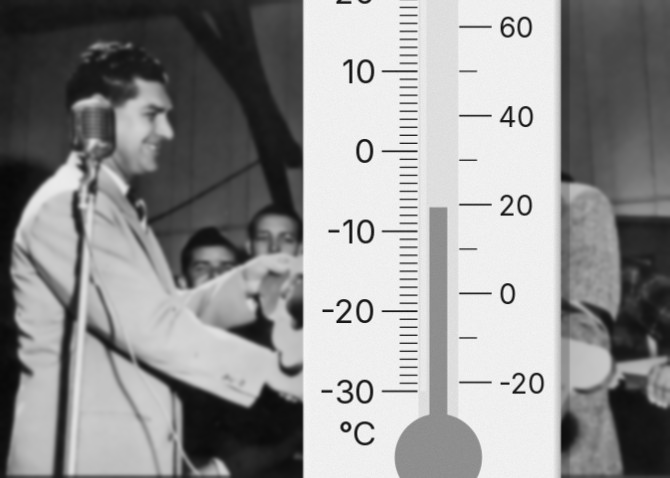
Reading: -7 (°C)
